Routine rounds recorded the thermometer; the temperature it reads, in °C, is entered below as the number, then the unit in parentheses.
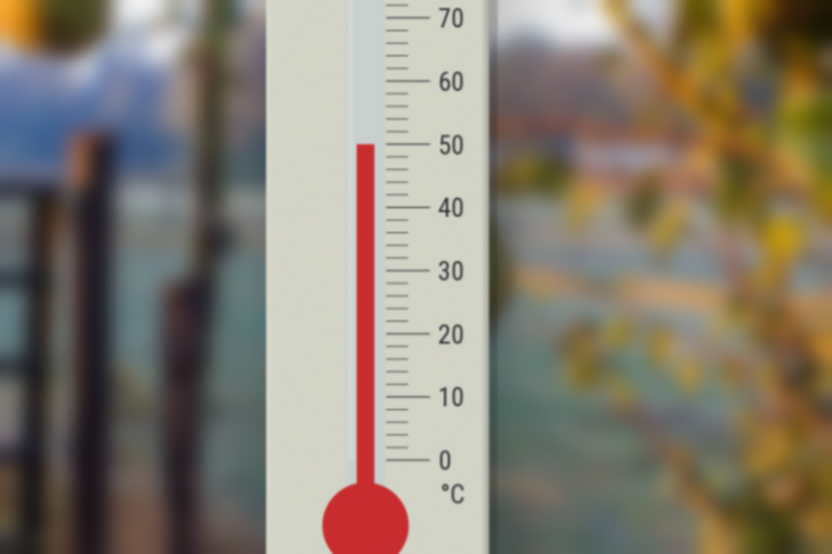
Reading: 50 (°C)
